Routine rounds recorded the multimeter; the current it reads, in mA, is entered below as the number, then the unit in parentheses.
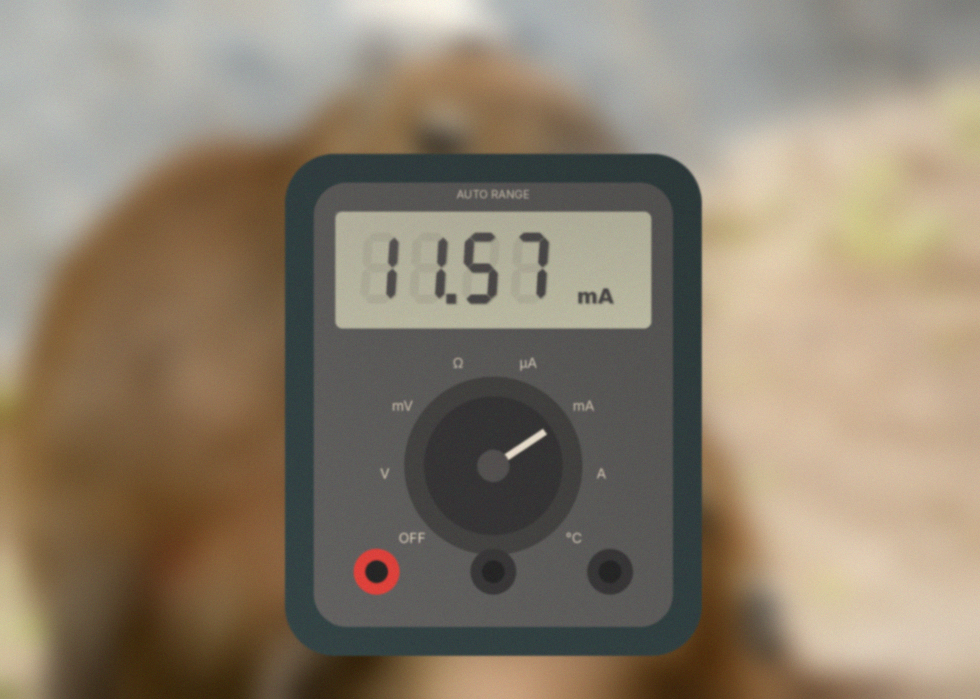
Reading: 11.57 (mA)
